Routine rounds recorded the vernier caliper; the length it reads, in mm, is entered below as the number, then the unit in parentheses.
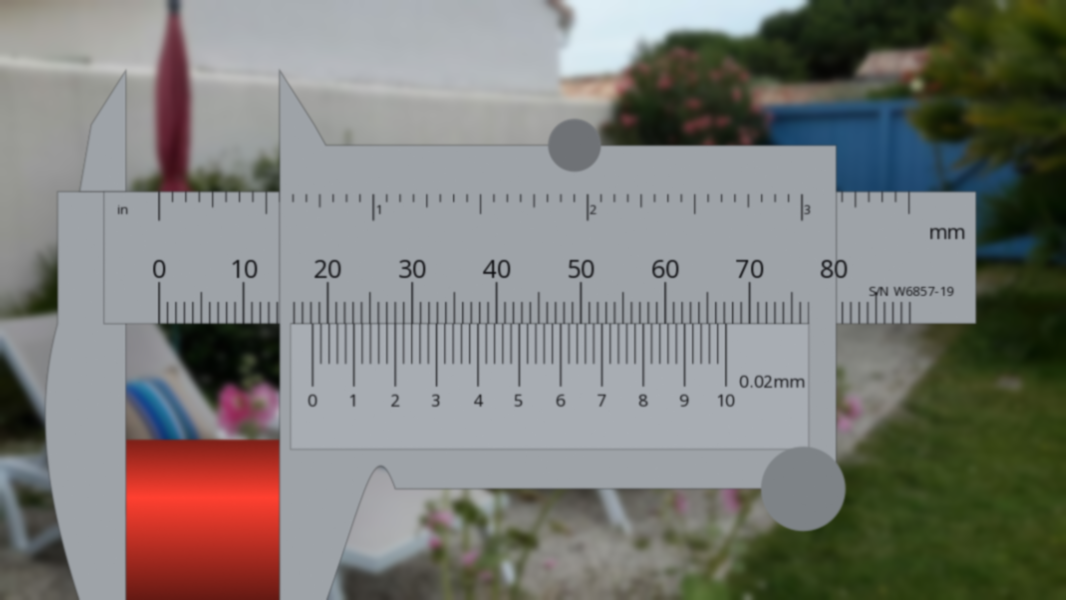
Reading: 18.2 (mm)
